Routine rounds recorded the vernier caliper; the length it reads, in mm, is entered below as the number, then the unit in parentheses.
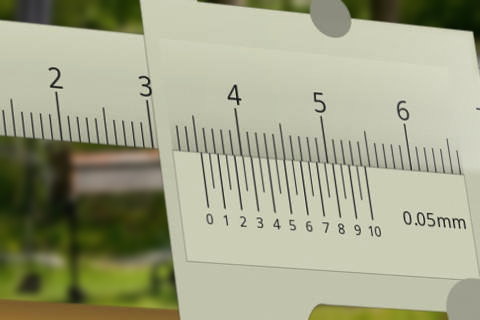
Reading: 35.4 (mm)
